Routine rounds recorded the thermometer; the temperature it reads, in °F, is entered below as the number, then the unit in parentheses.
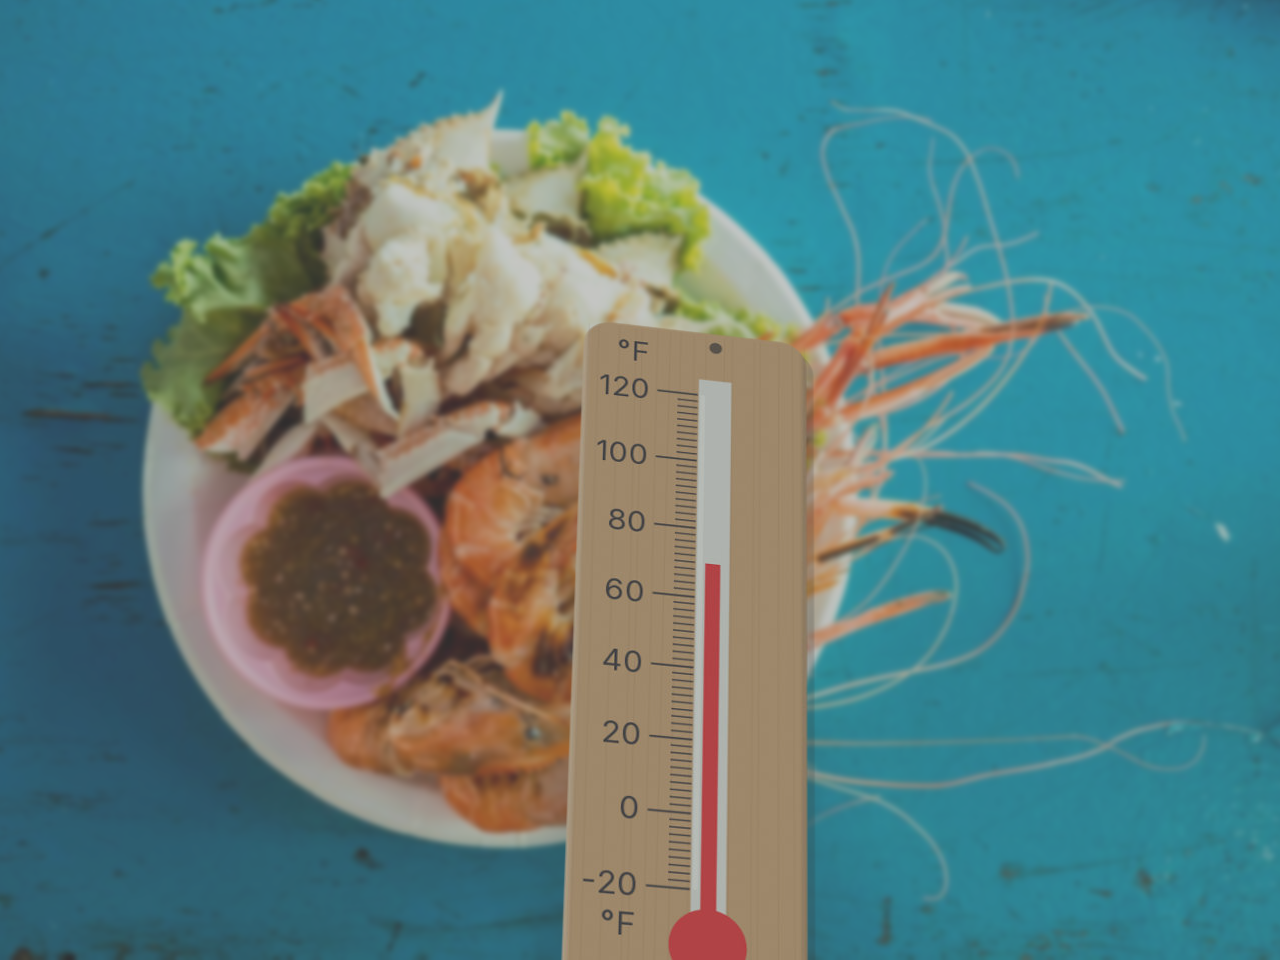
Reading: 70 (°F)
